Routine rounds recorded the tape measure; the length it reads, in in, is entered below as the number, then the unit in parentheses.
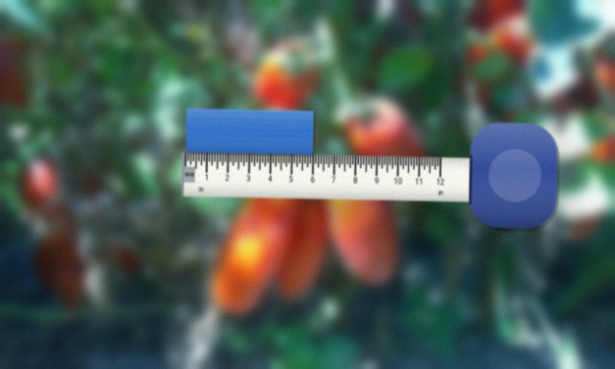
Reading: 6 (in)
